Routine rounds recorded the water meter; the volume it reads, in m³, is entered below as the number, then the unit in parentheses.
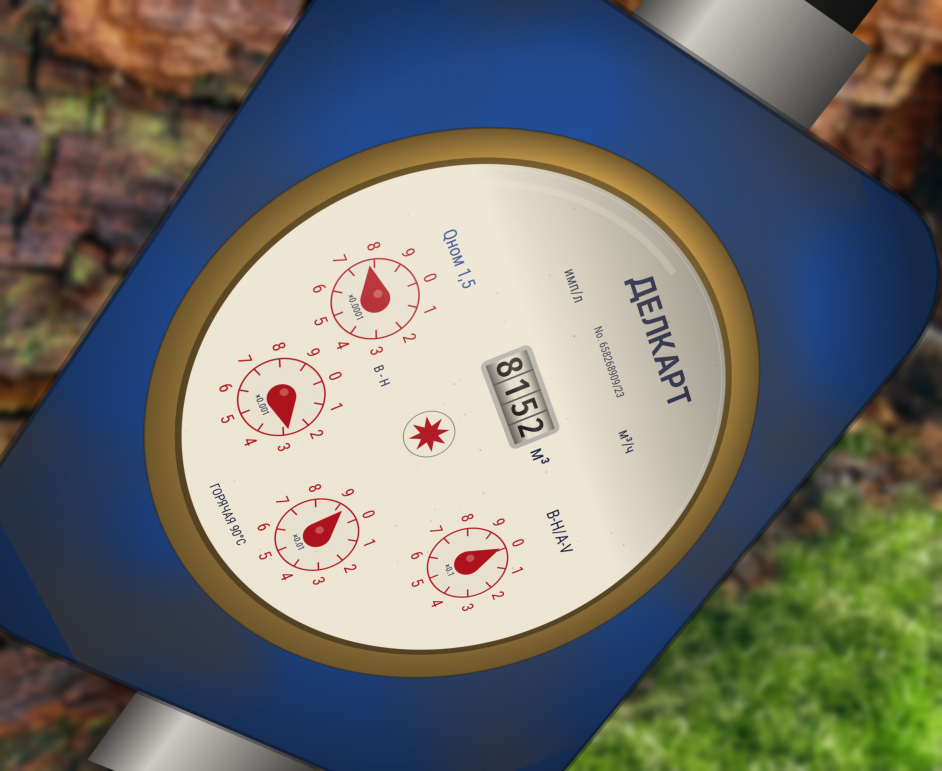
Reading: 8151.9927 (m³)
